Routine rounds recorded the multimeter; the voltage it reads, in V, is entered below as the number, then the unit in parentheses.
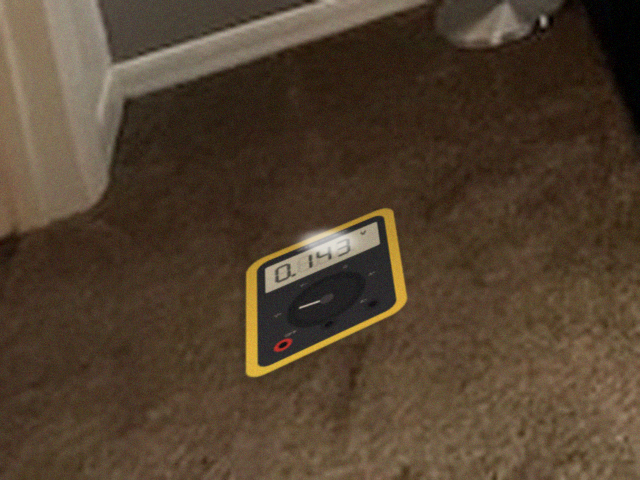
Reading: 0.143 (V)
